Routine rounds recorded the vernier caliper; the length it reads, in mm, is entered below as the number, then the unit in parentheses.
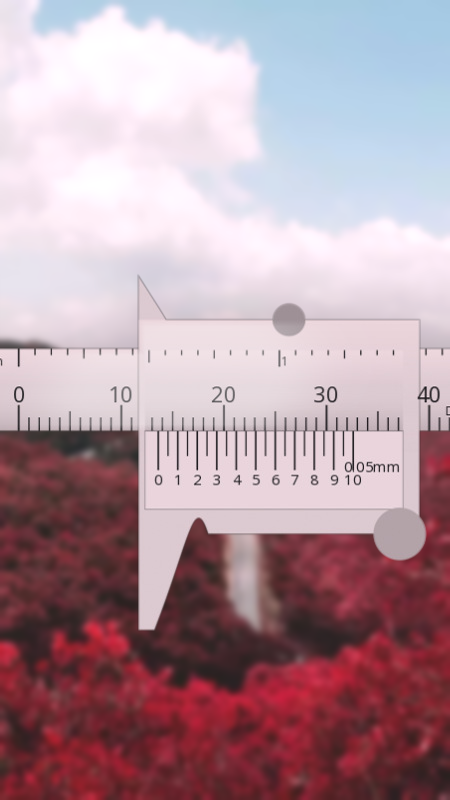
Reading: 13.6 (mm)
